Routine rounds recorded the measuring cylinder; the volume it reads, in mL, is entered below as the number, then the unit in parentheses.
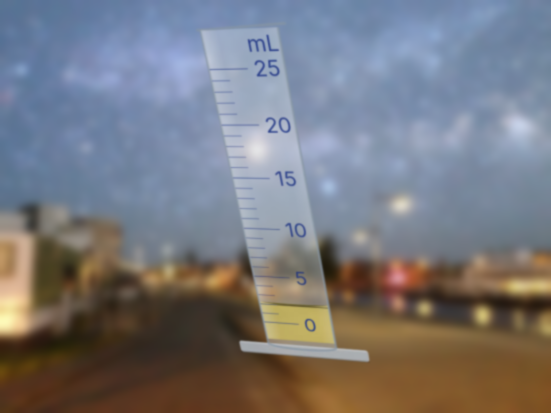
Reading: 2 (mL)
